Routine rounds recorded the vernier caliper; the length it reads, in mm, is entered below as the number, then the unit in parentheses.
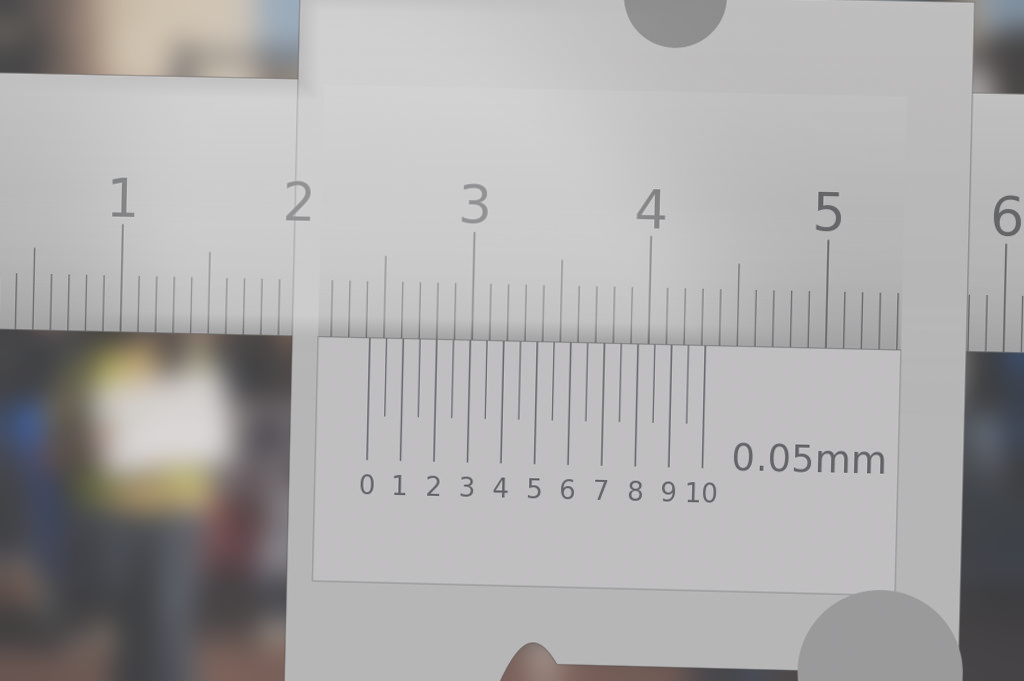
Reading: 24.2 (mm)
